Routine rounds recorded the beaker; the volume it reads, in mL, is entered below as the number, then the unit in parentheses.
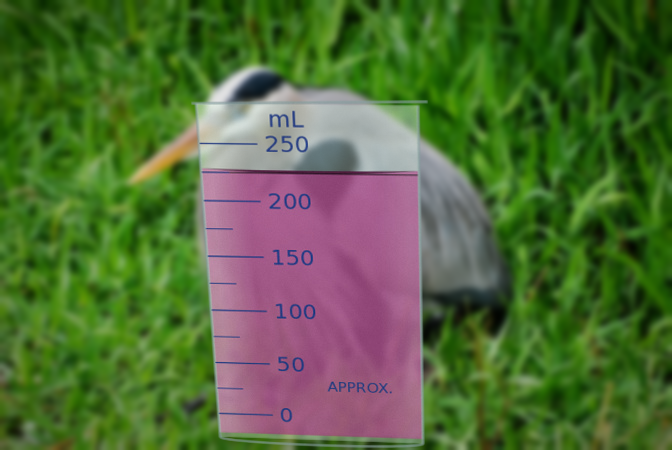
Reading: 225 (mL)
